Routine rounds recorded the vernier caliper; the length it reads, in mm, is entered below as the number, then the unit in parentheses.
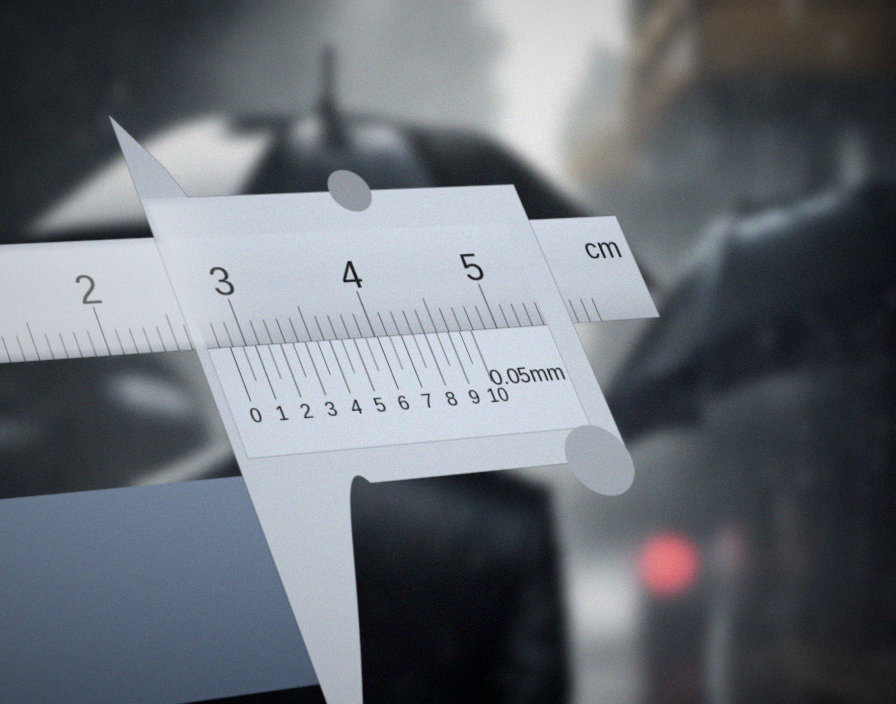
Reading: 28.8 (mm)
